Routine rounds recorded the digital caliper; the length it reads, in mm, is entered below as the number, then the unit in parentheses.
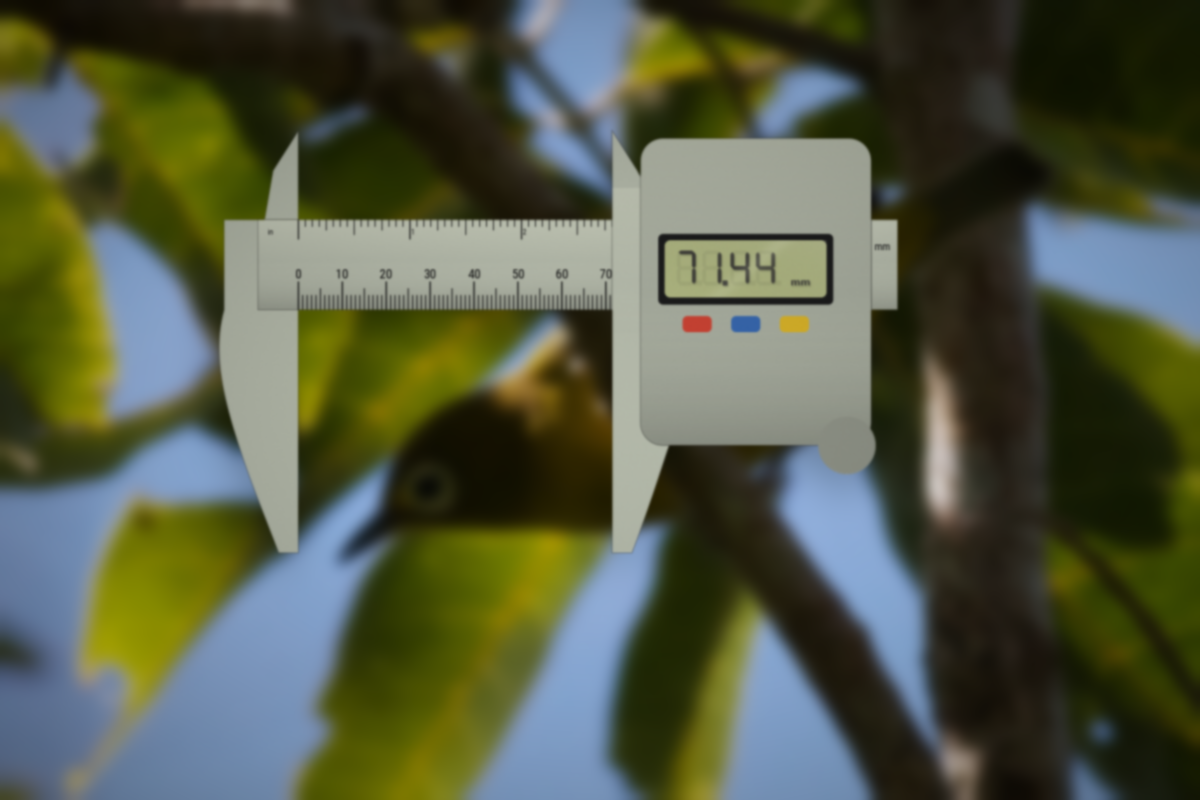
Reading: 71.44 (mm)
